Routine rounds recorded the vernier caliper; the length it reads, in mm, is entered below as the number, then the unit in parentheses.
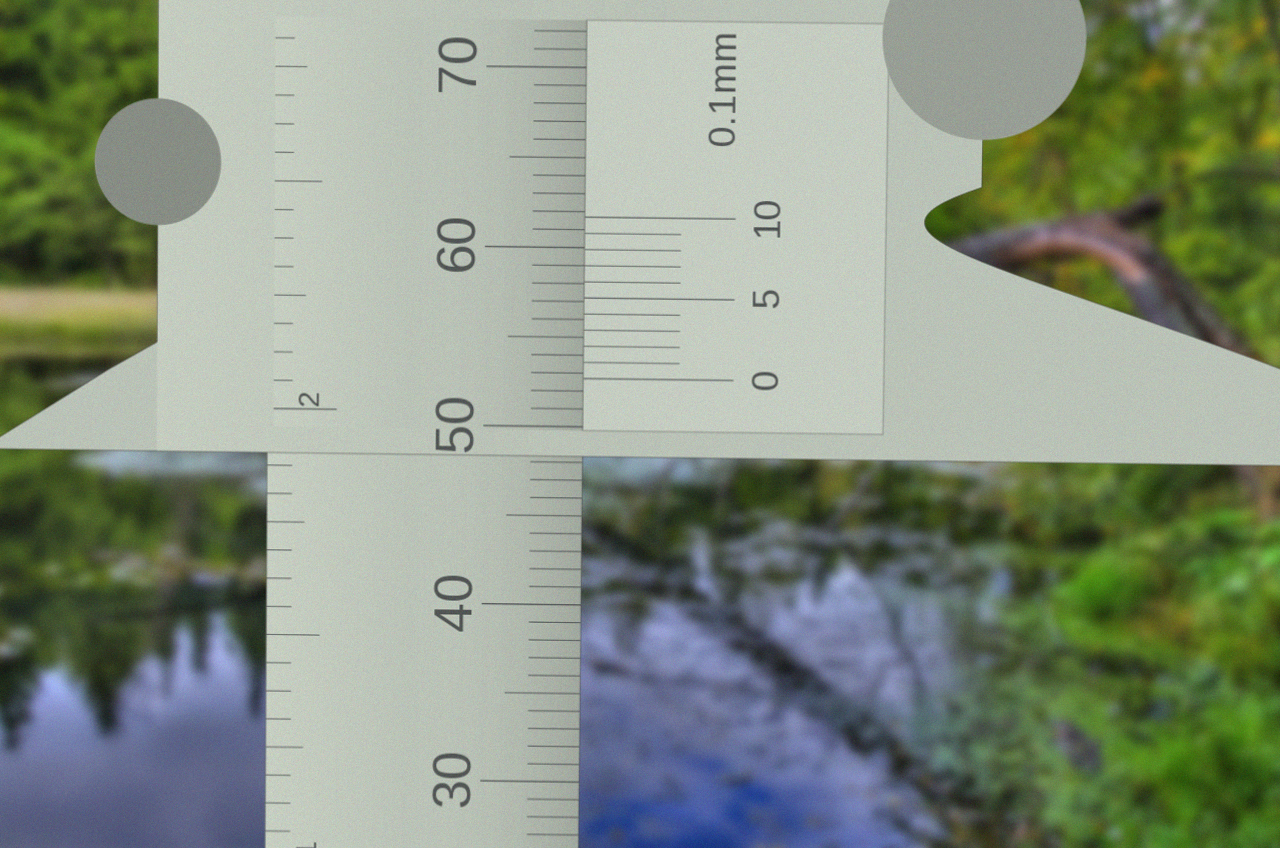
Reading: 52.7 (mm)
